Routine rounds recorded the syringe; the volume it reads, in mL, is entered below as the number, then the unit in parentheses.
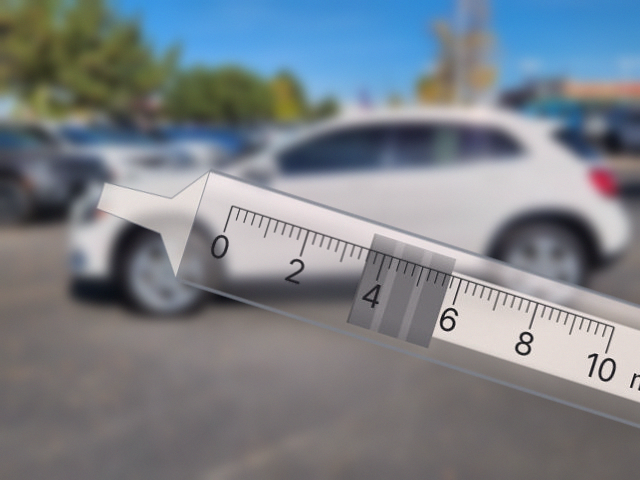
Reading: 3.6 (mL)
